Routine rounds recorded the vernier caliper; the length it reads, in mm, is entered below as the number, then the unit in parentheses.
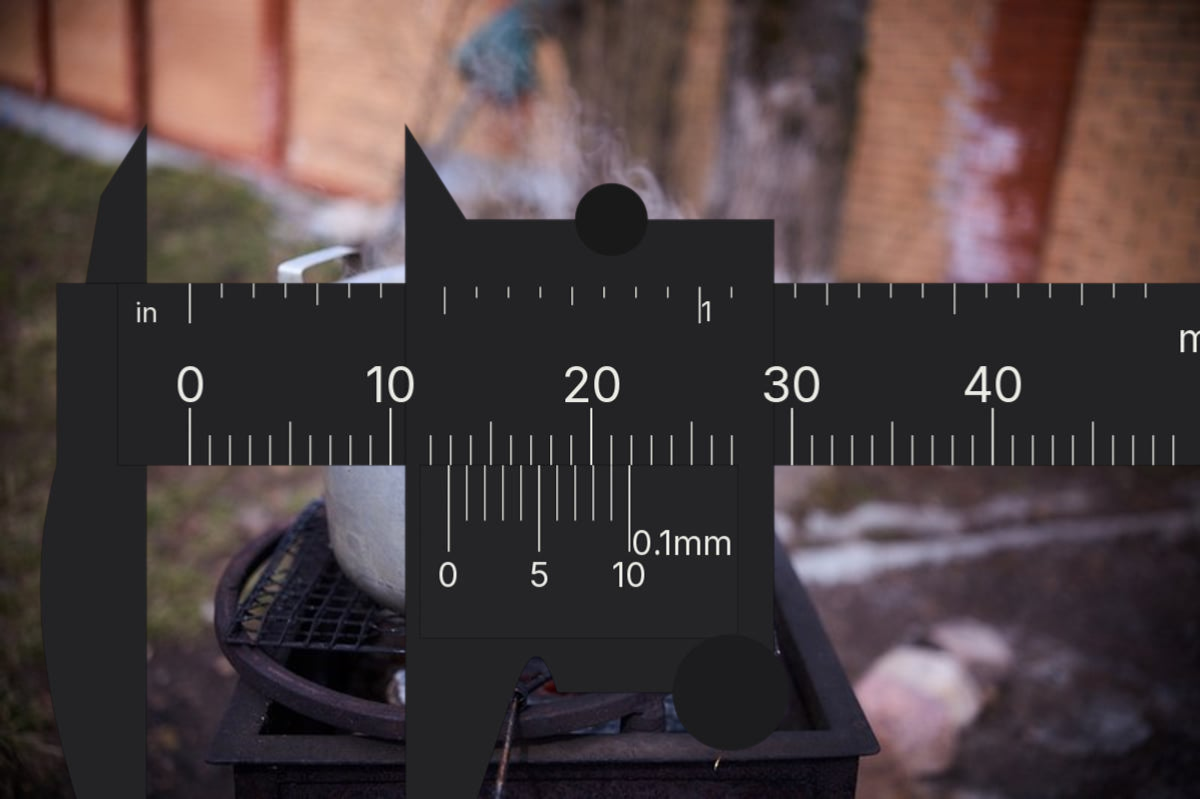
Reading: 12.9 (mm)
